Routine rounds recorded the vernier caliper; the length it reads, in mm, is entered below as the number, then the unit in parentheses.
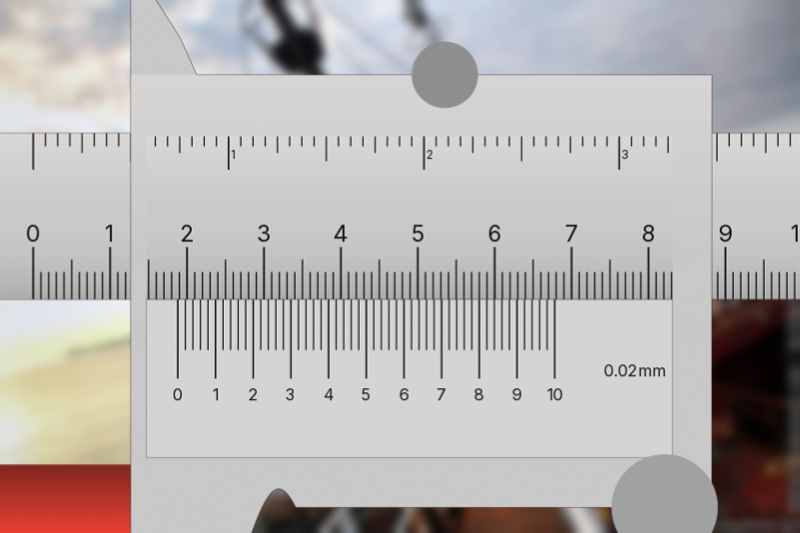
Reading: 18.8 (mm)
